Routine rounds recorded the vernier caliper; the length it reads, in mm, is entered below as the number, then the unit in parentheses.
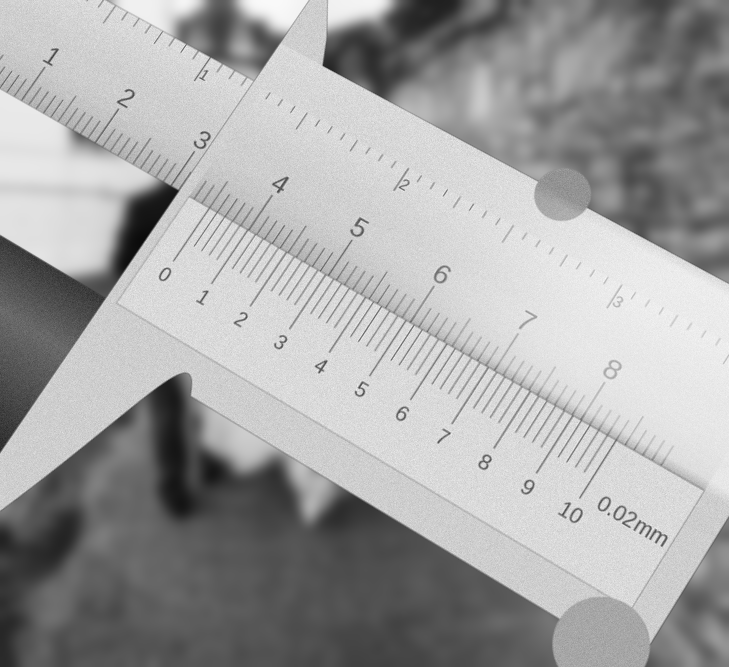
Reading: 35.0 (mm)
